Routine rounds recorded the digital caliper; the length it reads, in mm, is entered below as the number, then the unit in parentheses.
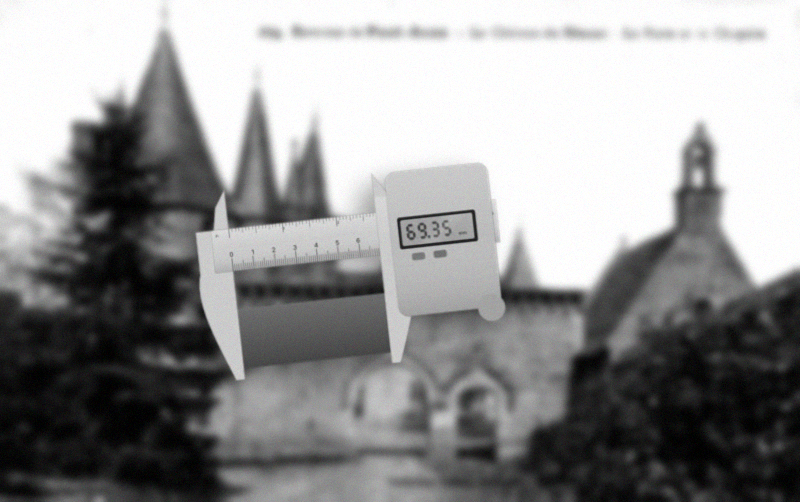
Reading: 69.35 (mm)
